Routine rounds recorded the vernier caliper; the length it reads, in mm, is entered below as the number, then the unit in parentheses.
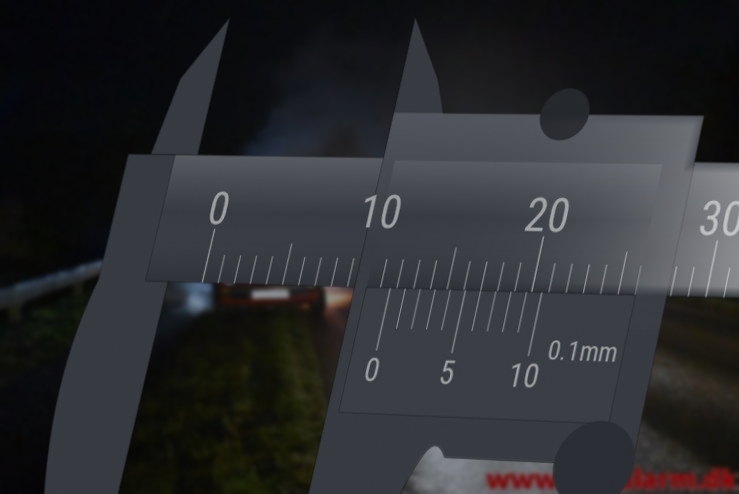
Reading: 11.6 (mm)
